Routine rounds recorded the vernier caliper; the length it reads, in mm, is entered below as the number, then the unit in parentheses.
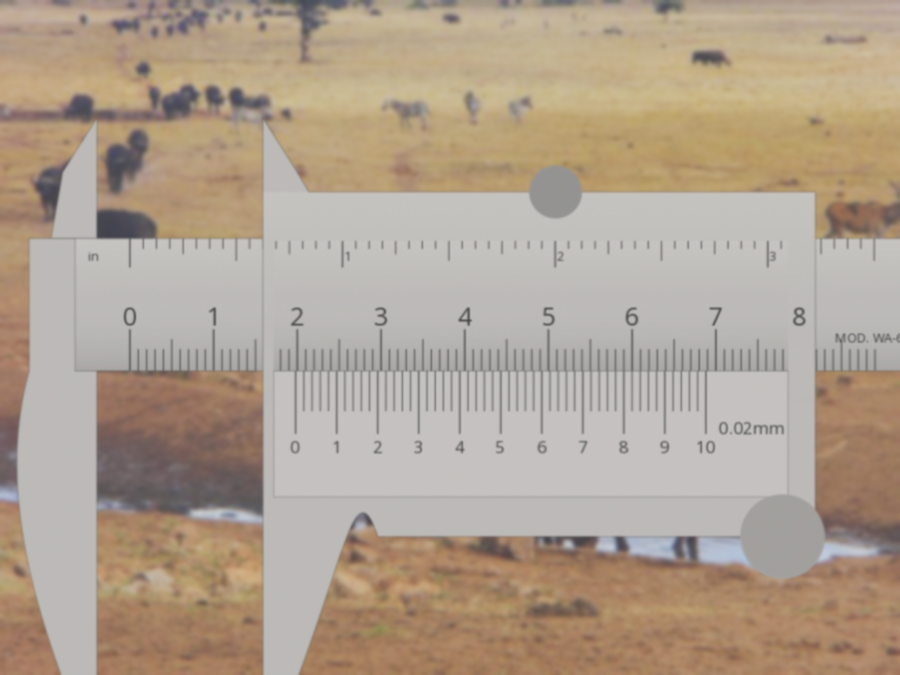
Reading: 19.8 (mm)
